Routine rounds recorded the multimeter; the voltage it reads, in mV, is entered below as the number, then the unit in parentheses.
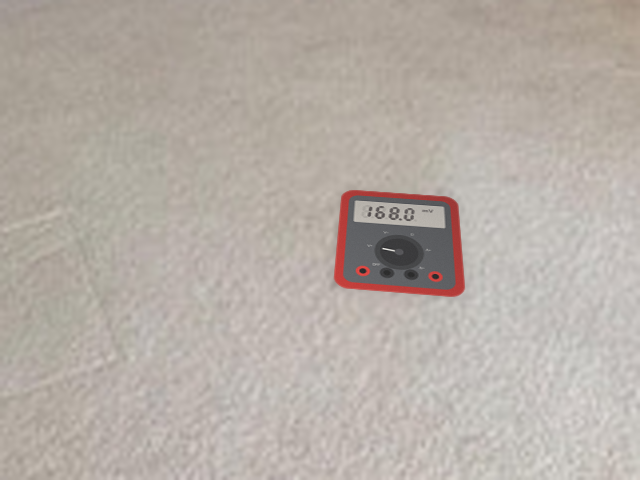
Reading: 168.0 (mV)
